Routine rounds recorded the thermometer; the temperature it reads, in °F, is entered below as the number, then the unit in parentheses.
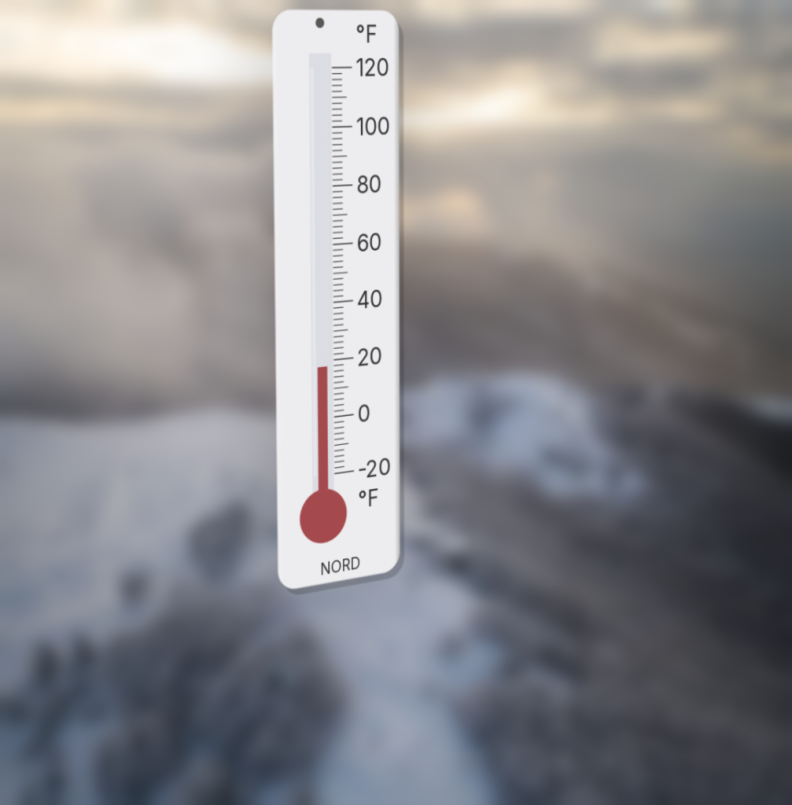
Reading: 18 (°F)
